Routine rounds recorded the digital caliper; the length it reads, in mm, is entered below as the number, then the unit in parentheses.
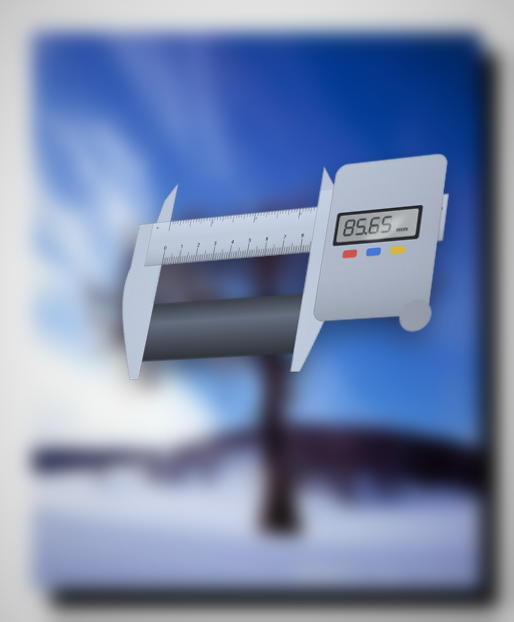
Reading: 85.65 (mm)
